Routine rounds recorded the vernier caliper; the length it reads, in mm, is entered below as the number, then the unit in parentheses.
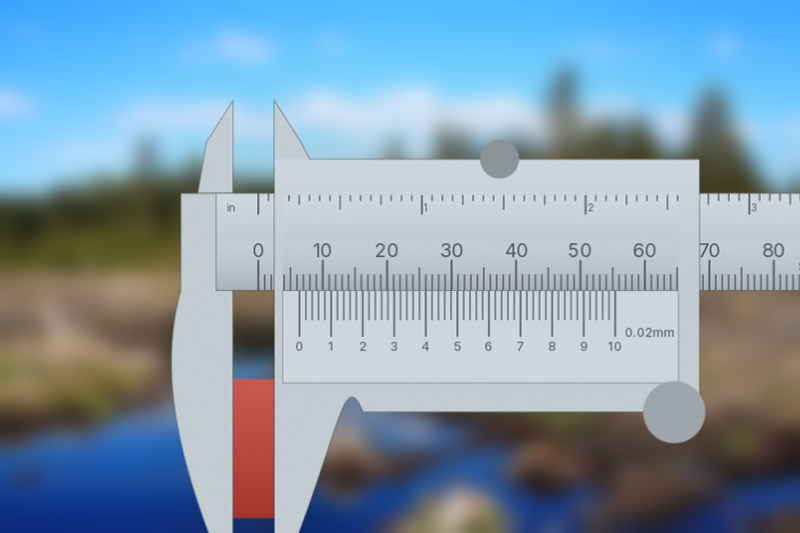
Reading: 6.4 (mm)
